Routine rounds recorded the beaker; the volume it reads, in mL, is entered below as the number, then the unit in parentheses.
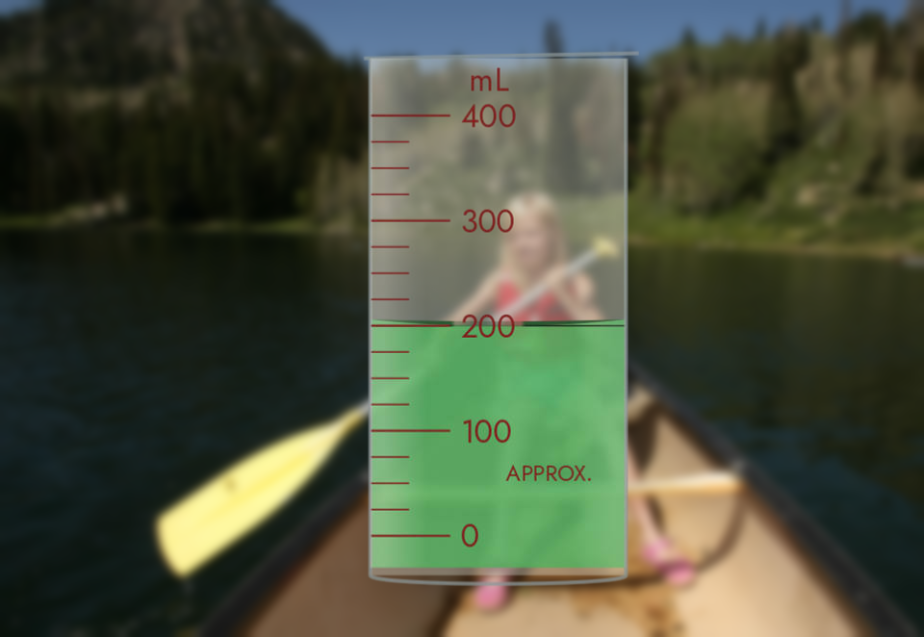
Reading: 200 (mL)
